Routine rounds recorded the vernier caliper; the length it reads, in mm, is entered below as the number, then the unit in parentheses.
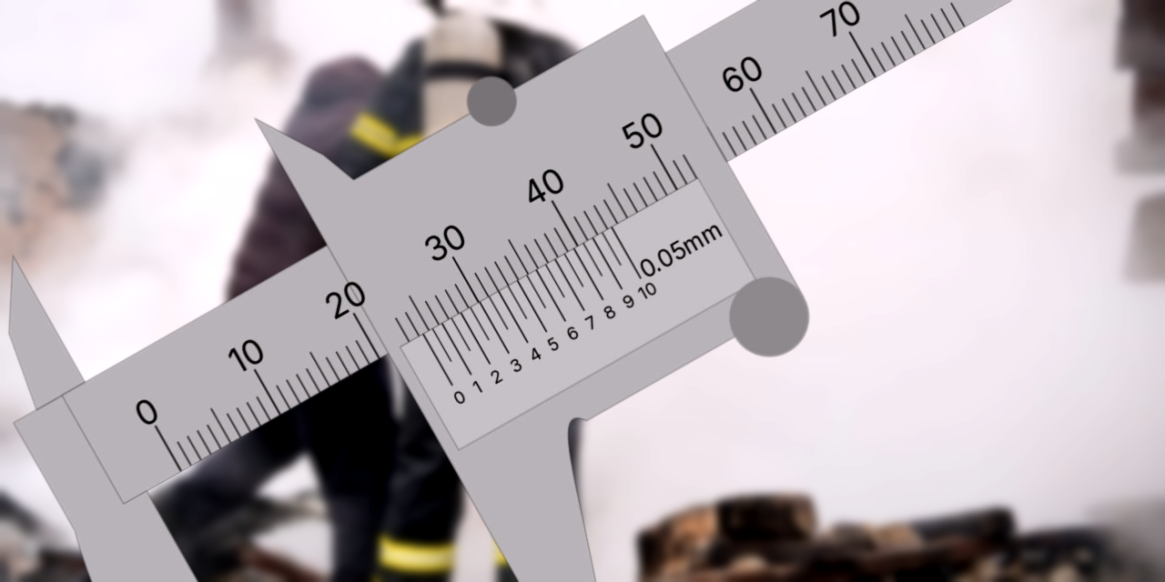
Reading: 24.4 (mm)
